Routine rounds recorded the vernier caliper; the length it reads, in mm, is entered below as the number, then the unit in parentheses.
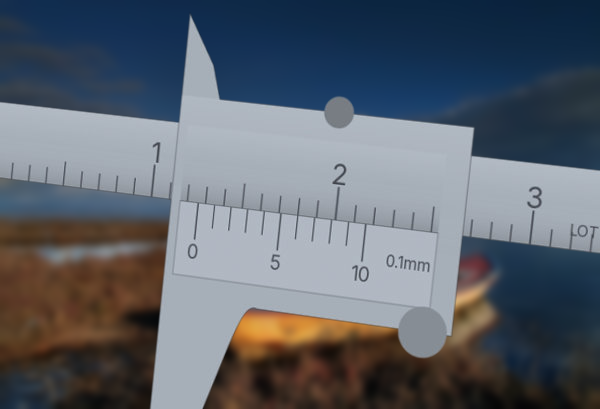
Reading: 12.6 (mm)
